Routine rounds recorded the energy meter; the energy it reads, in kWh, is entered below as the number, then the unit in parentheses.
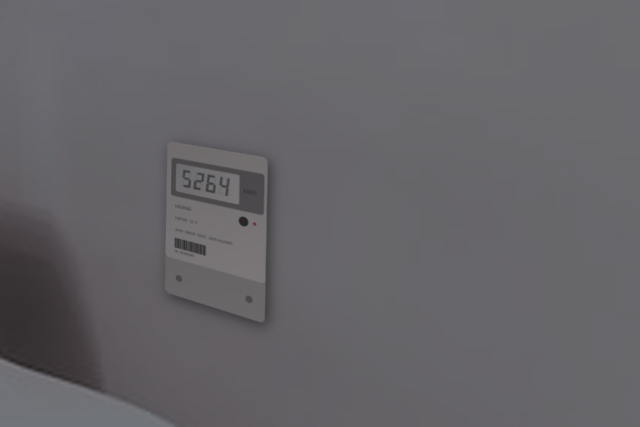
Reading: 5264 (kWh)
